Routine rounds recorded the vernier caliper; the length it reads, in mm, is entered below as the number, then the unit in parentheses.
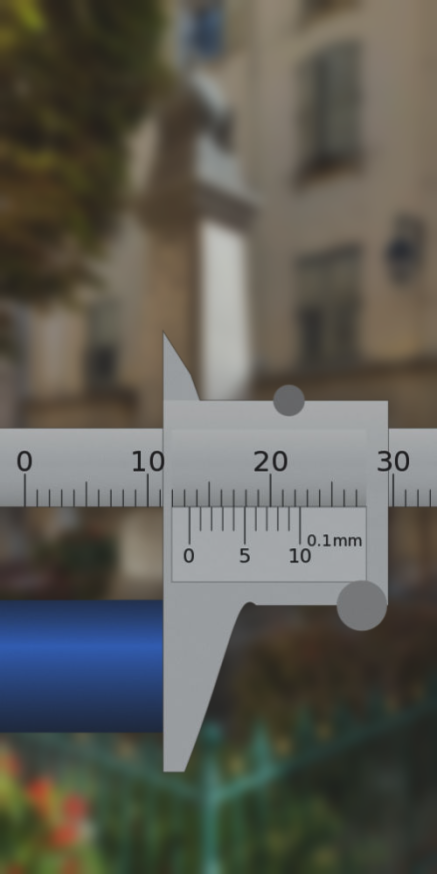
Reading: 13.4 (mm)
